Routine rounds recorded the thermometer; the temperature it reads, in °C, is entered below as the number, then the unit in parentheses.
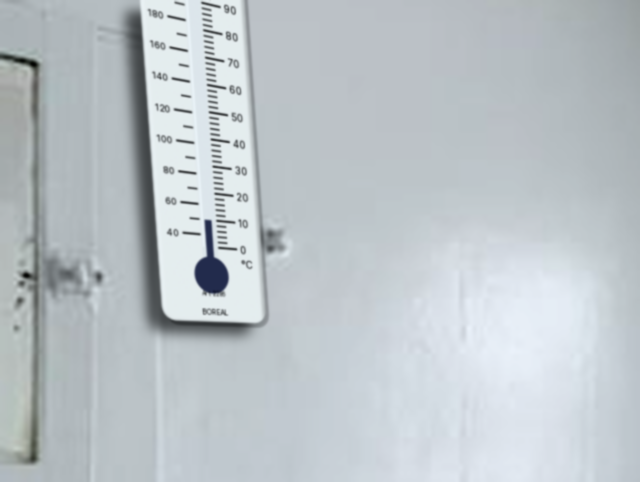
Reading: 10 (°C)
